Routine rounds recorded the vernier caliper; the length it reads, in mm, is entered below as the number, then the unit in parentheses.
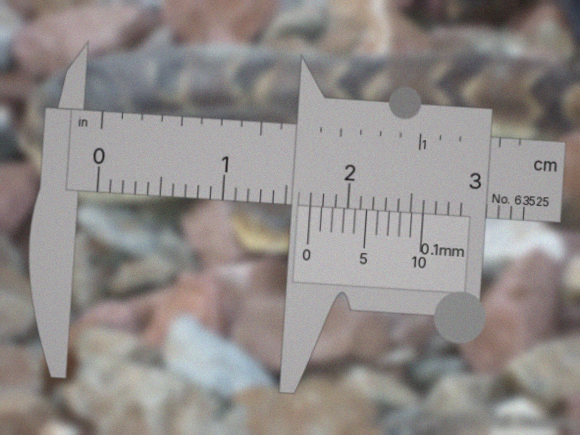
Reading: 17.0 (mm)
